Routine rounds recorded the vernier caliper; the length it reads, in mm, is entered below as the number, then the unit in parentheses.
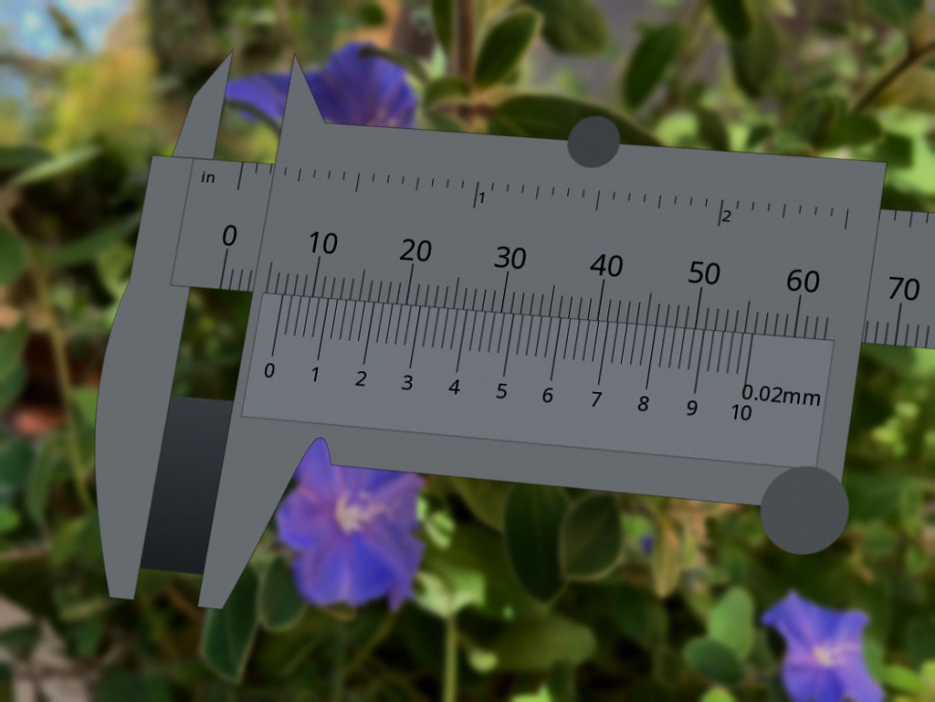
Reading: 6.8 (mm)
